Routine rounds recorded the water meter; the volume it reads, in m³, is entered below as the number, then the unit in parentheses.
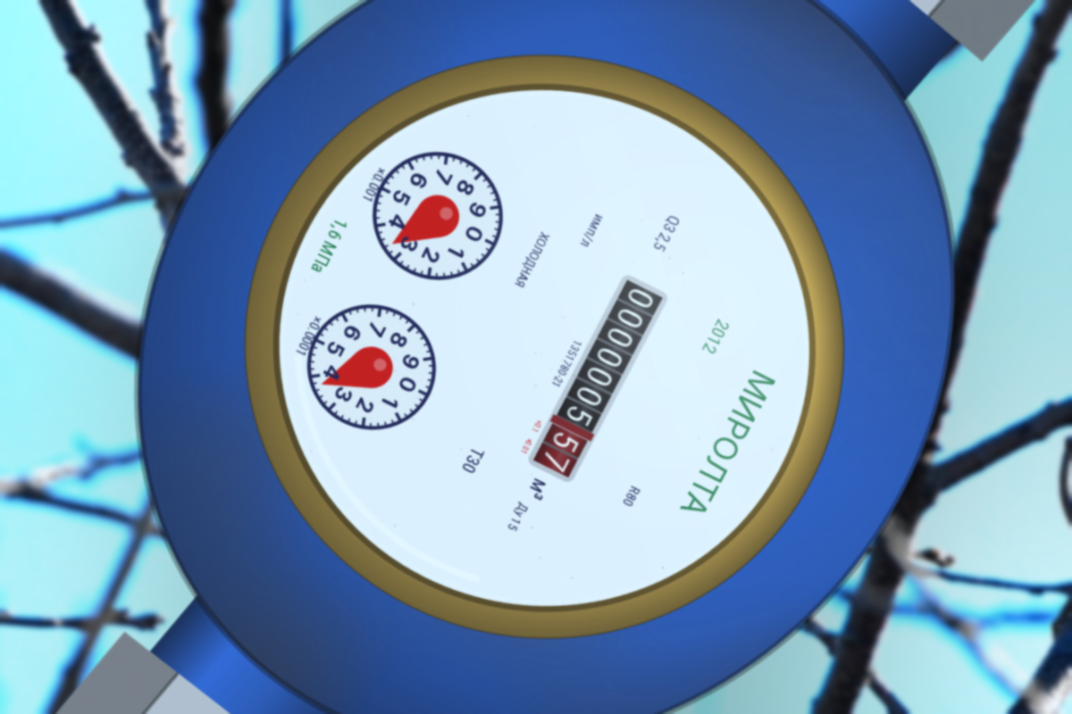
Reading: 5.5733 (m³)
